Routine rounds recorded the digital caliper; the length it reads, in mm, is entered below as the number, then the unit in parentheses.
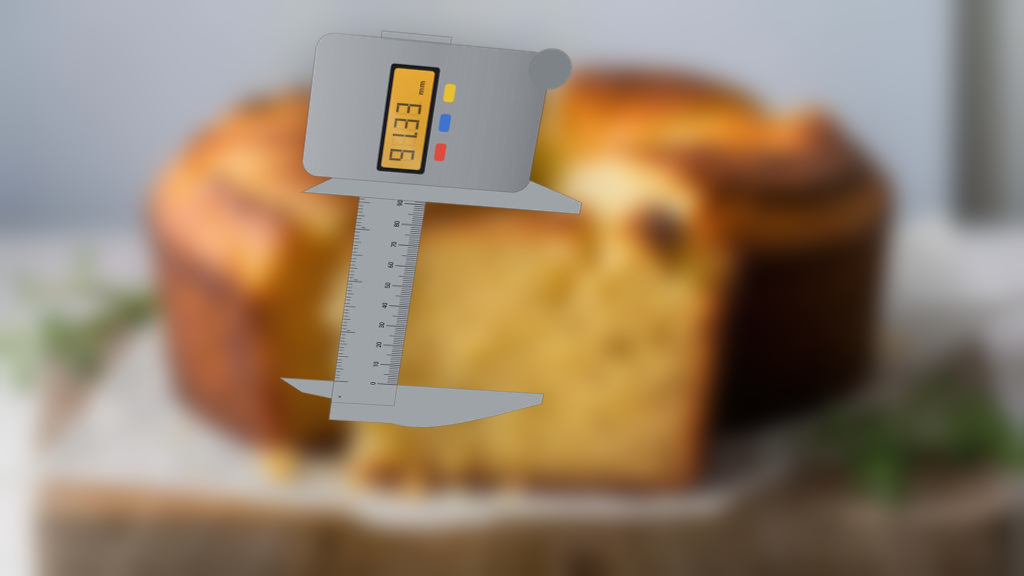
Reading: 91.33 (mm)
